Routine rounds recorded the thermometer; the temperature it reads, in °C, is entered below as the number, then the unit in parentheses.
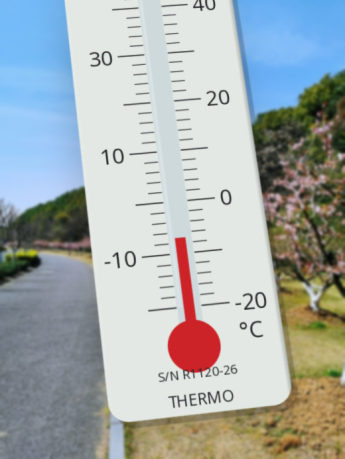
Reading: -7 (°C)
